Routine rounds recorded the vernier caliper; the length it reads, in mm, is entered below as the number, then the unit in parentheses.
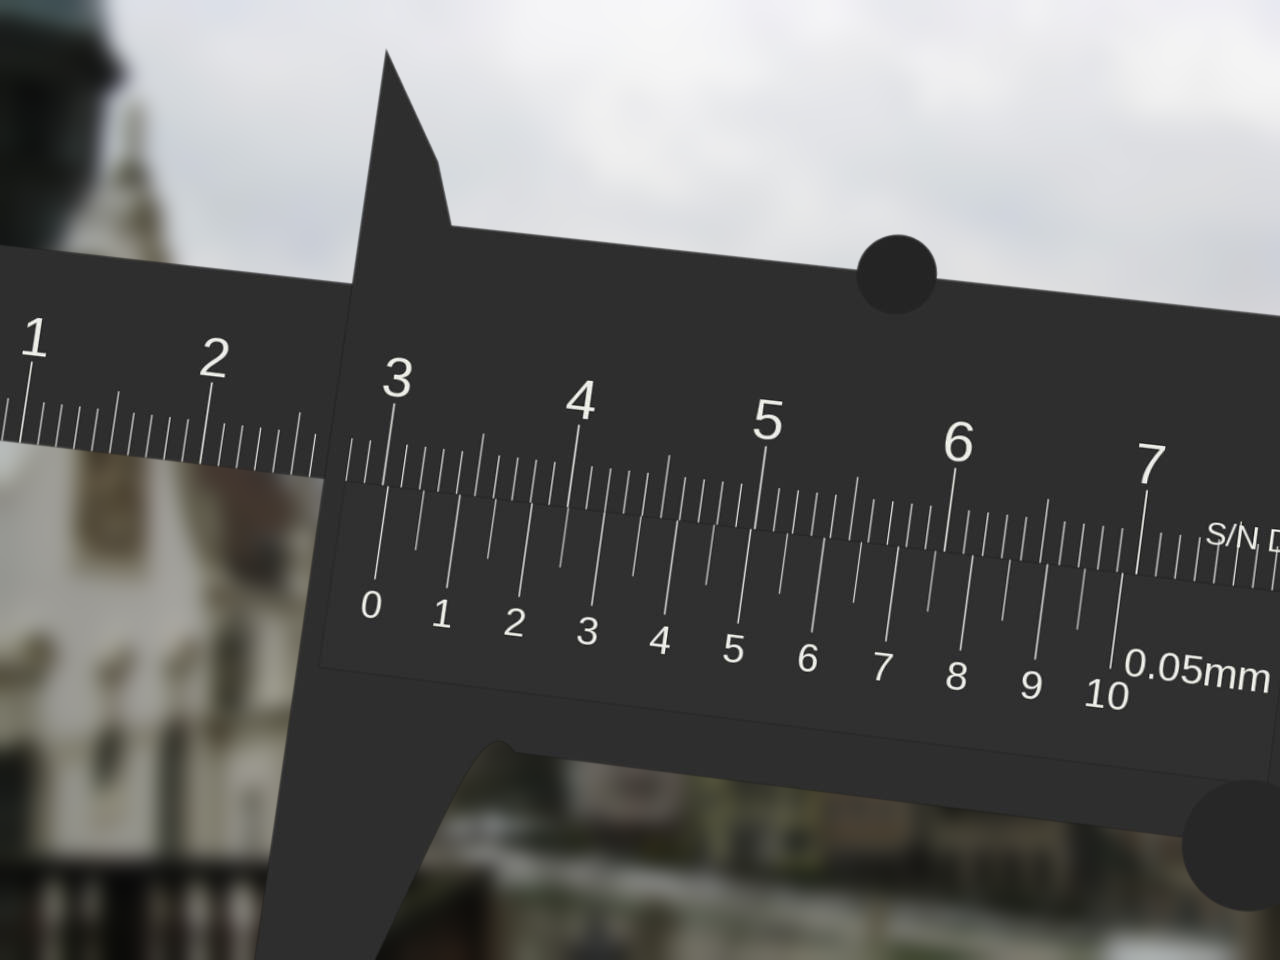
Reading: 30.3 (mm)
